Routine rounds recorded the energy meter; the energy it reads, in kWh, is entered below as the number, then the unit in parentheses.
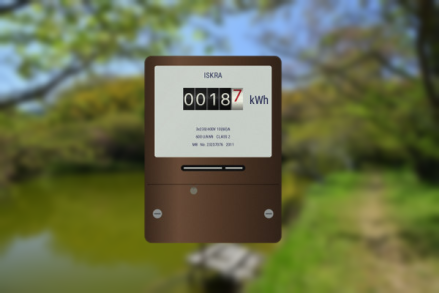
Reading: 18.7 (kWh)
